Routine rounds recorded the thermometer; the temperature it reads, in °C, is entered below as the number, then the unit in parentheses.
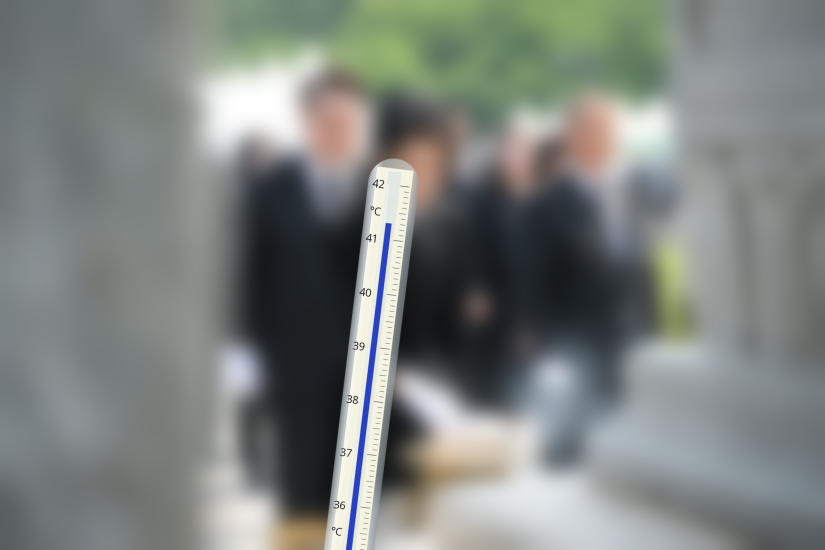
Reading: 41.3 (°C)
